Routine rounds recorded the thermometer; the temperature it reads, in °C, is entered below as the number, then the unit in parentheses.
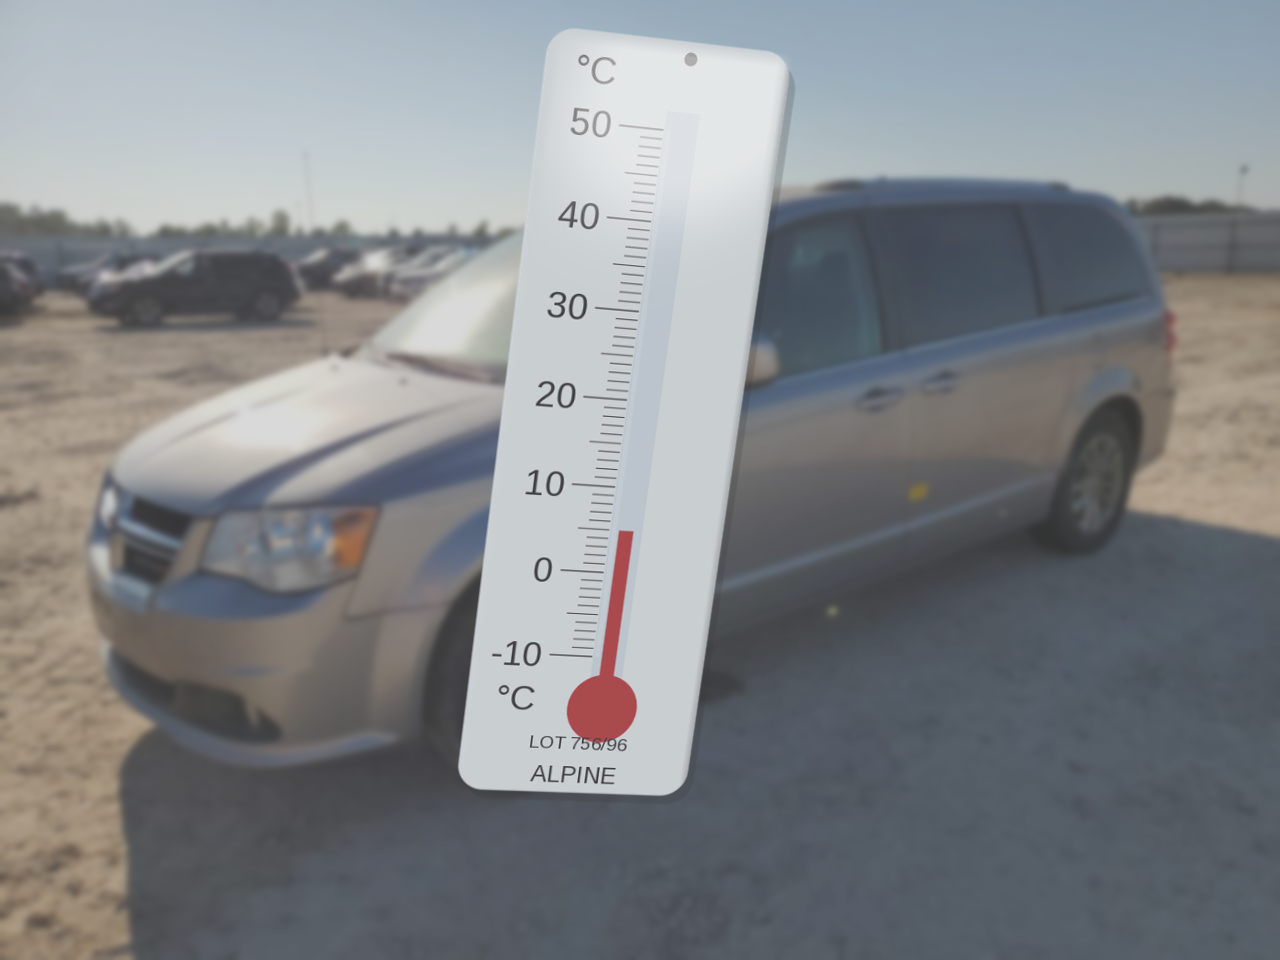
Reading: 5 (°C)
